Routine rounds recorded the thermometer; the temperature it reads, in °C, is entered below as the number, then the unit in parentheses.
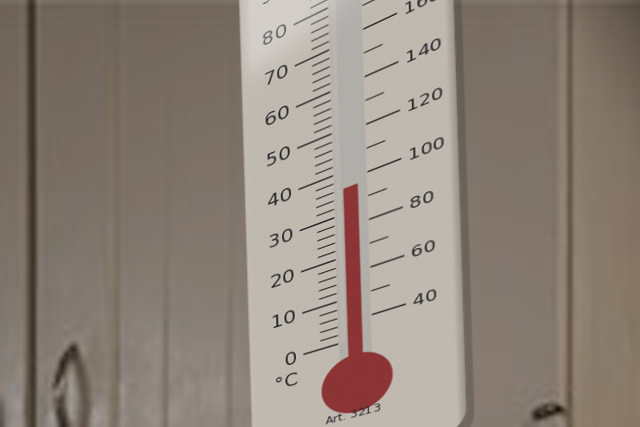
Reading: 36 (°C)
